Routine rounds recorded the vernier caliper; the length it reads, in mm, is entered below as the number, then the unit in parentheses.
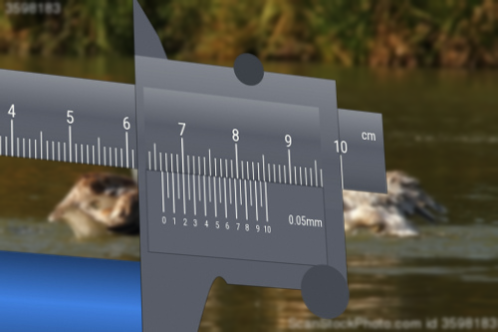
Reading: 66.2 (mm)
